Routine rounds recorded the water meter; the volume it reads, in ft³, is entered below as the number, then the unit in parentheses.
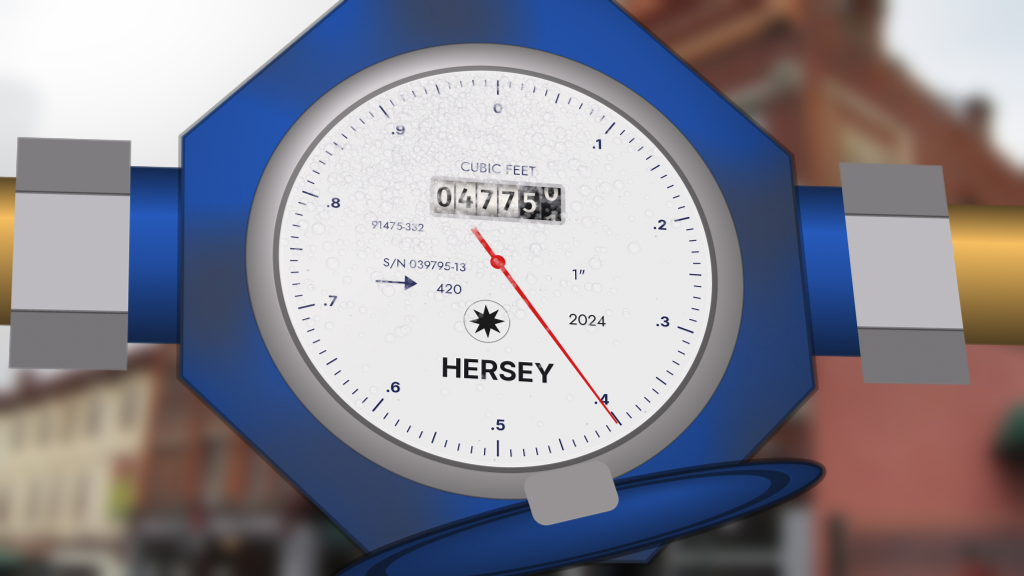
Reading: 47750.40 (ft³)
